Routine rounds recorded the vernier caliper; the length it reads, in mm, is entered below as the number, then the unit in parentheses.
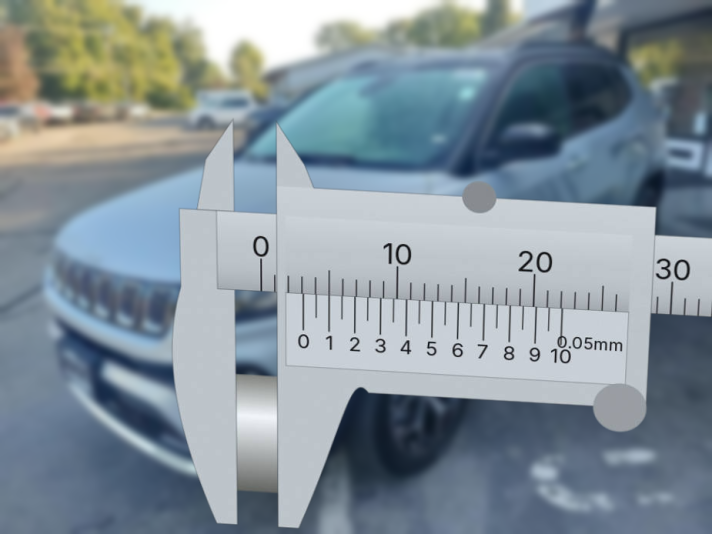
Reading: 3.1 (mm)
